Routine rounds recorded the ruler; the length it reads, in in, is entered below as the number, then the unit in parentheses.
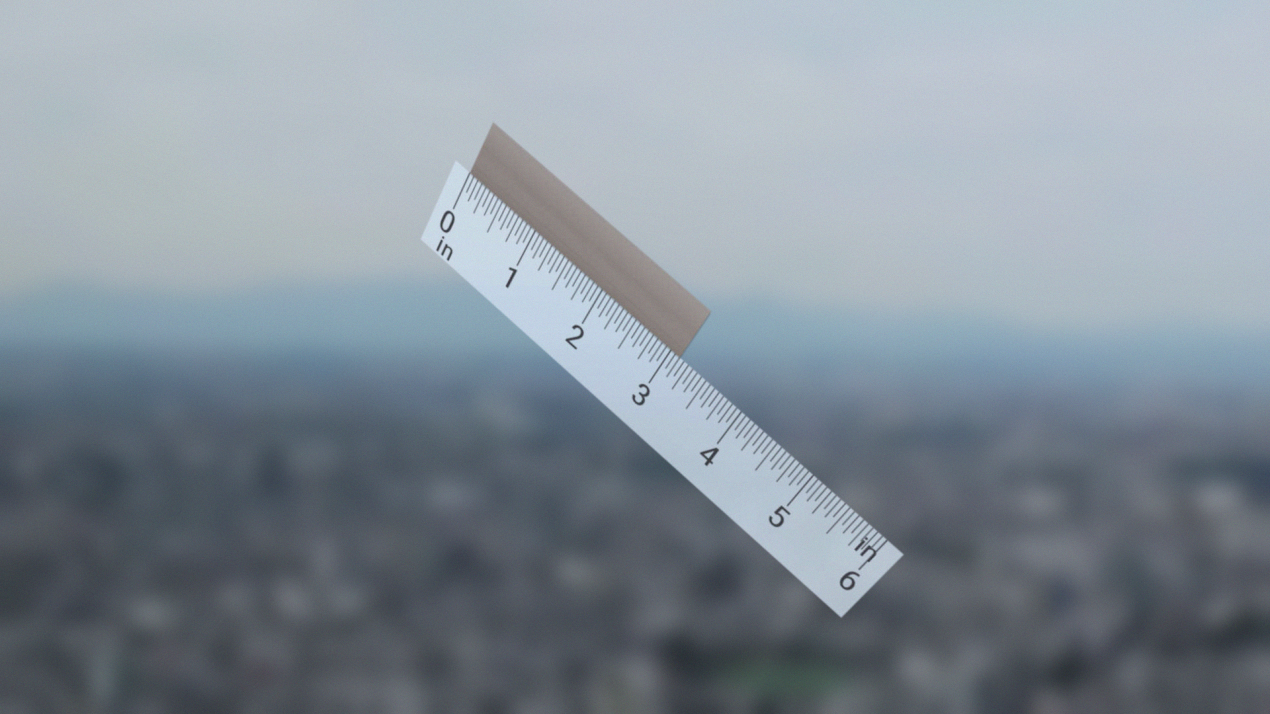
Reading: 3.125 (in)
